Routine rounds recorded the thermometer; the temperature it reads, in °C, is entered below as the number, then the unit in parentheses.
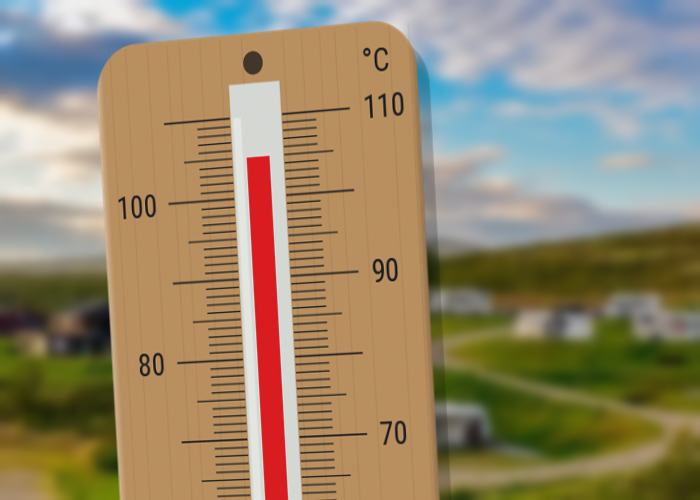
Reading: 105 (°C)
